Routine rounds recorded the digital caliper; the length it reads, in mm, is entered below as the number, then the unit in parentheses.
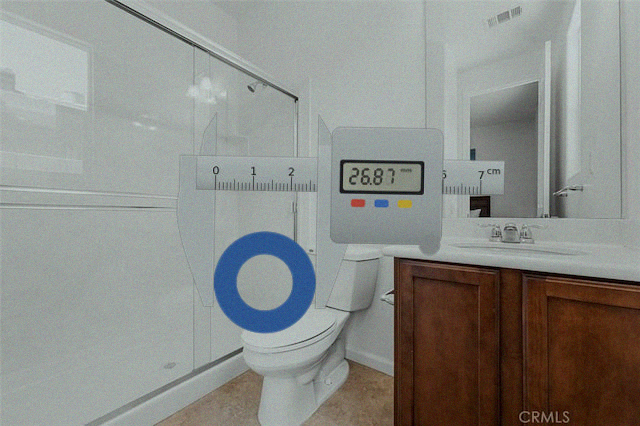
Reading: 26.87 (mm)
